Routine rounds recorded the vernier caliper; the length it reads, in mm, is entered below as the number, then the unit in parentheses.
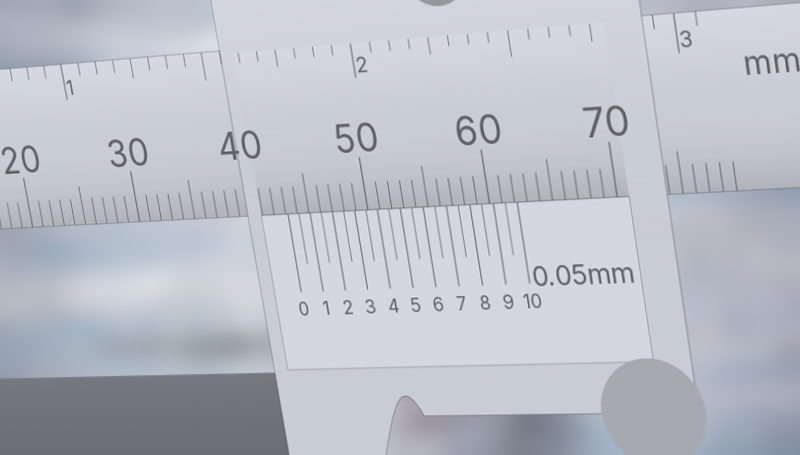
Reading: 43.2 (mm)
